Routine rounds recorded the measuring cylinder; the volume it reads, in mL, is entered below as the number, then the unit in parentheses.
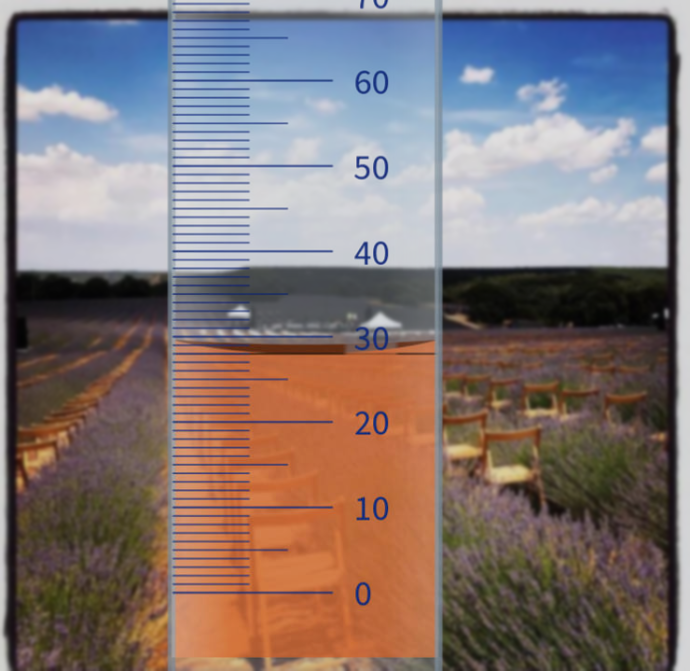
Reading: 28 (mL)
